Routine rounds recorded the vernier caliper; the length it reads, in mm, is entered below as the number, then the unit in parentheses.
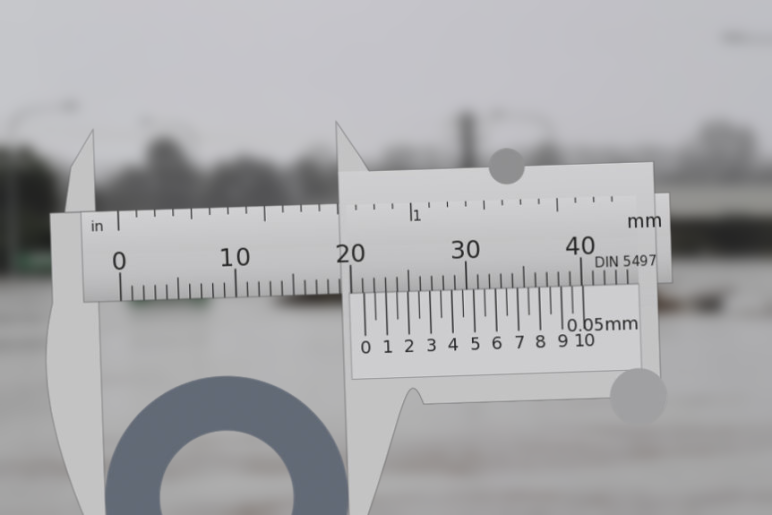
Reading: 21.1 (mm)
